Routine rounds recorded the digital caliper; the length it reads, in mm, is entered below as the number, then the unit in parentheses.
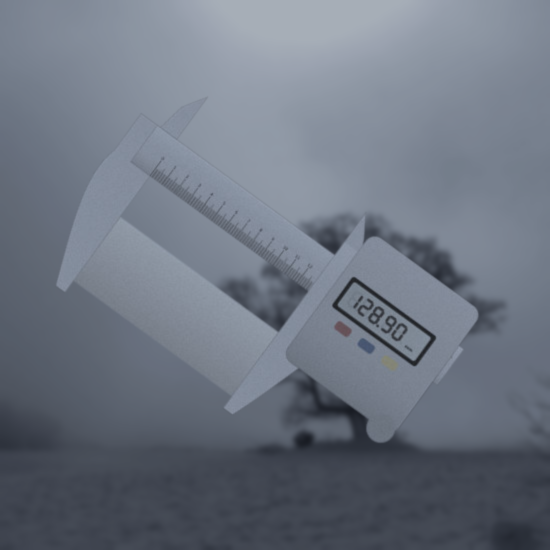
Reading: 128.90 (mm)
